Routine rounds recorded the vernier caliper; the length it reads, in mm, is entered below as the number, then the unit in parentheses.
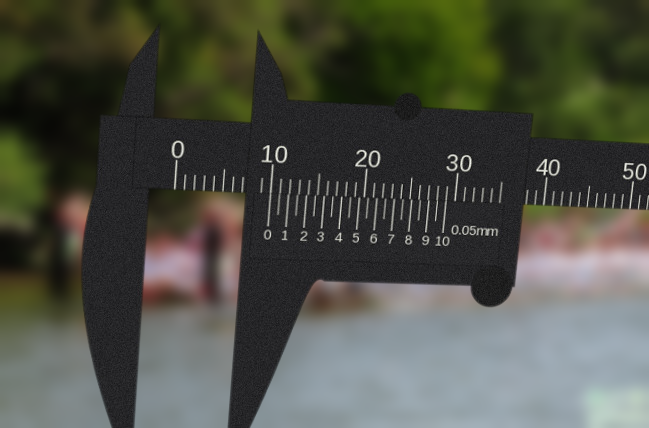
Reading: 10.0 (mm)
